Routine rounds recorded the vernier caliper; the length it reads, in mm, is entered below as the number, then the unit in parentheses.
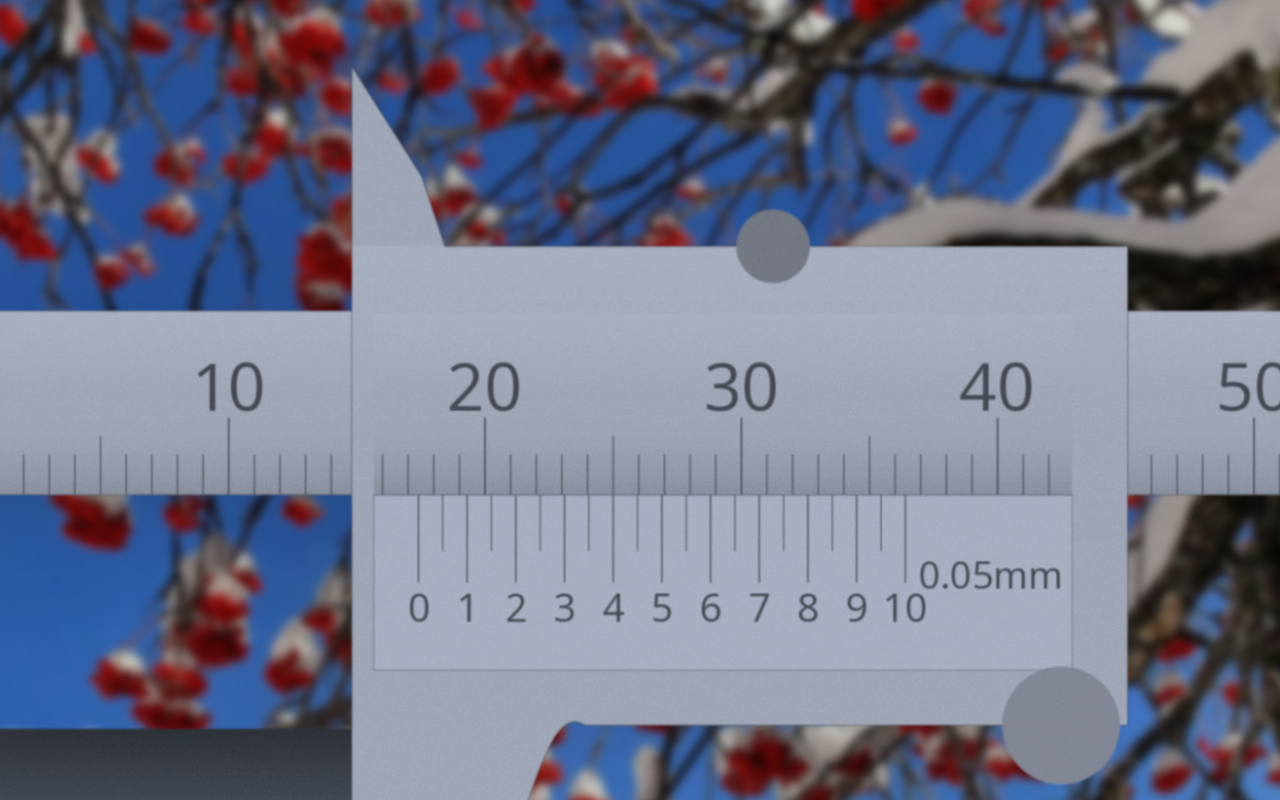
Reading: 17.4 (mm)
